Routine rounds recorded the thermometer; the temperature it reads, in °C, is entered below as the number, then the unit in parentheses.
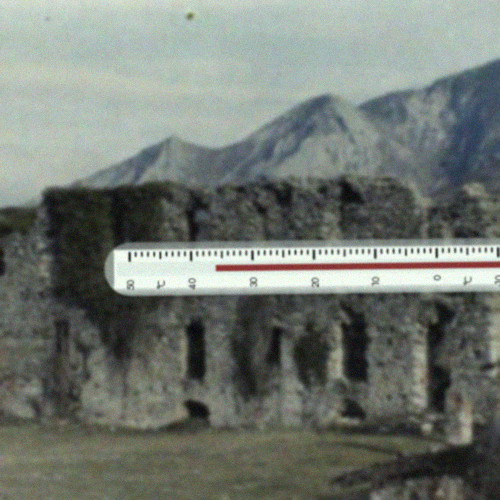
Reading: 36 (°C)
